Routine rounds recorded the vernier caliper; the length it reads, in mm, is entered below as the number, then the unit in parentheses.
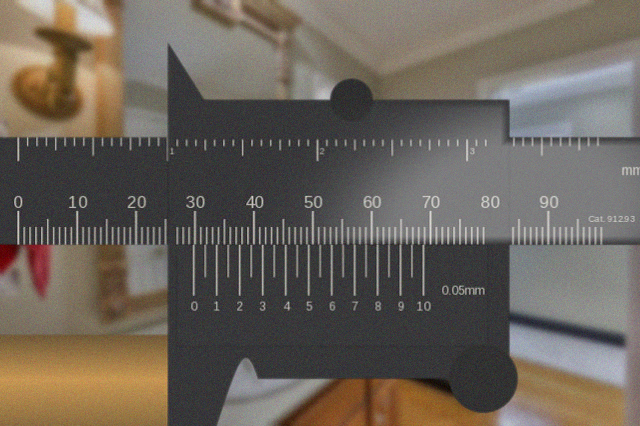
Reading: 29.8 (mm)
